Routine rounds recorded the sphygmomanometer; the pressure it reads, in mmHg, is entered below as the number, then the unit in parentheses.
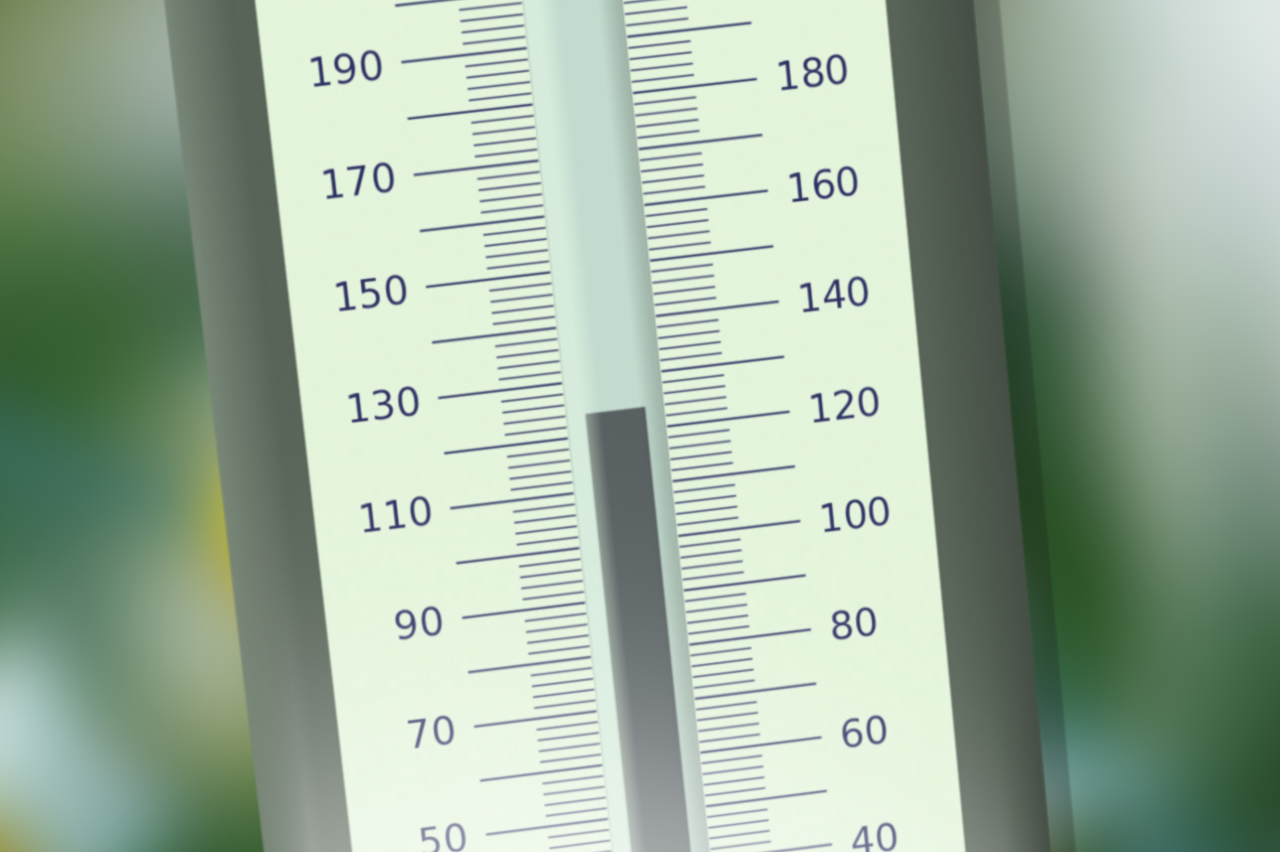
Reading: 124 (mmHg)
